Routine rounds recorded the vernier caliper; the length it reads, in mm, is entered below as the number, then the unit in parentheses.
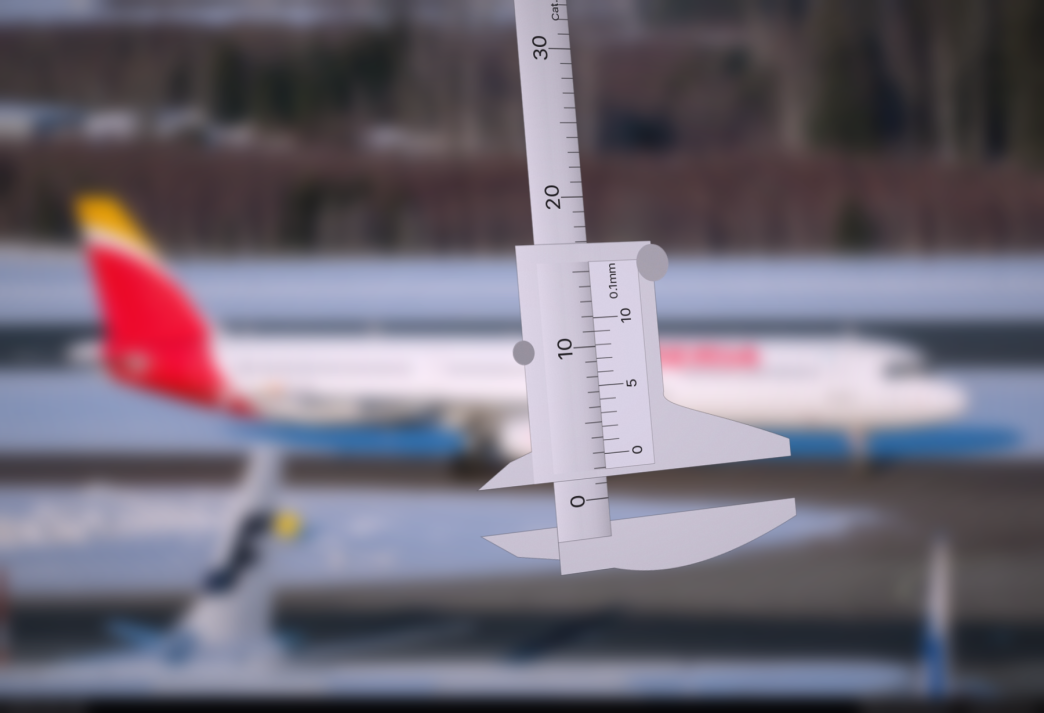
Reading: 2.9 (mm)
